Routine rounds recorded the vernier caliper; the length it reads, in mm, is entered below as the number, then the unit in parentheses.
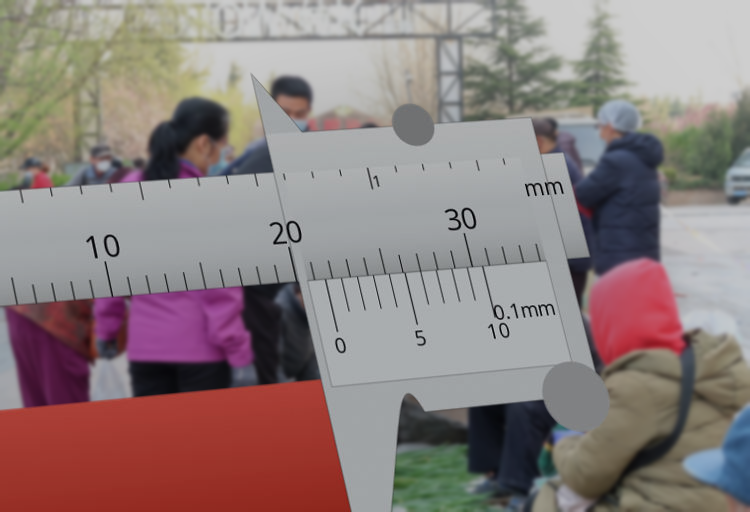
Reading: 21.6 (mm)
